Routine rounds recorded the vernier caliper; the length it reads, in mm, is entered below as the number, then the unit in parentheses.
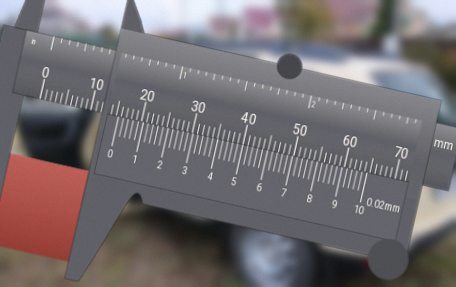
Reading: 15.5 (mm)
